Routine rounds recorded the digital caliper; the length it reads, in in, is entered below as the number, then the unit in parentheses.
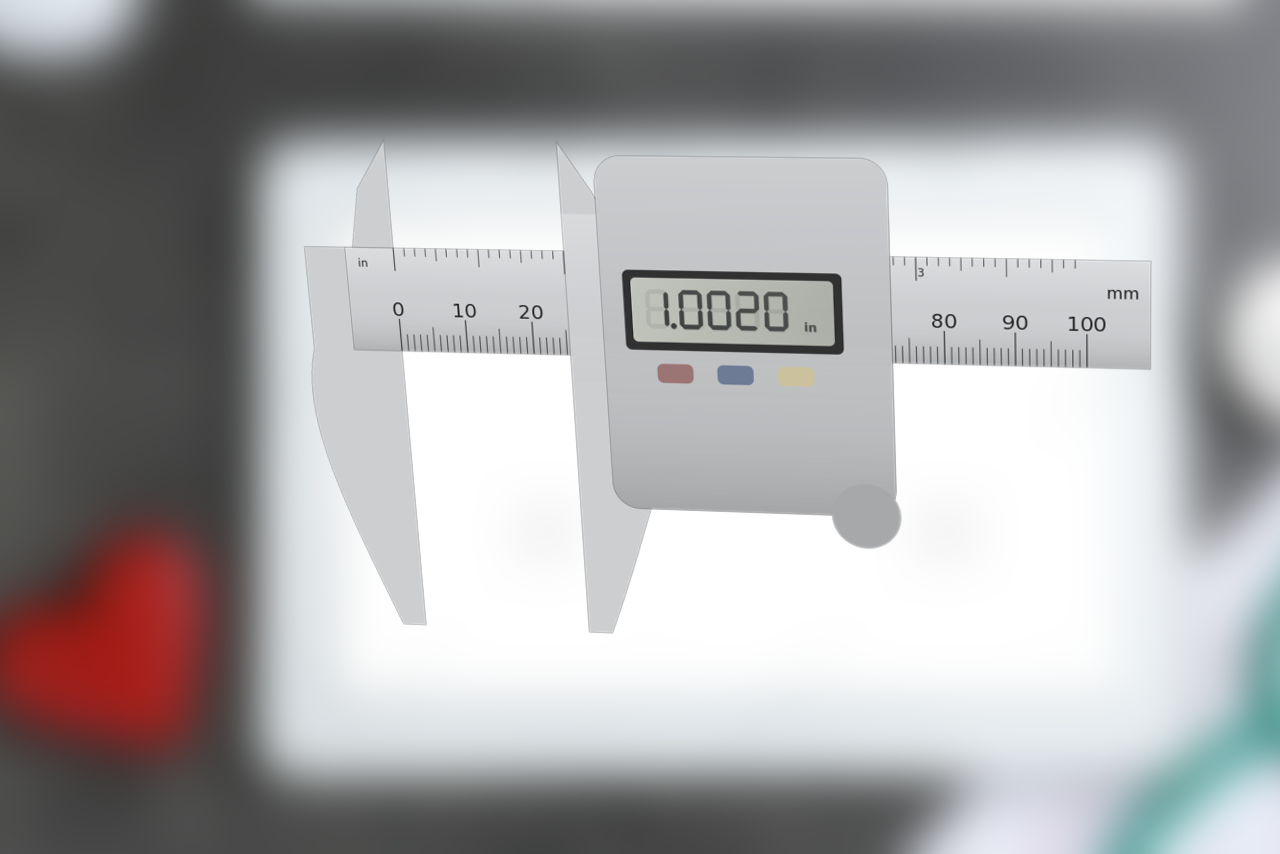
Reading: 1.0020 (in)
